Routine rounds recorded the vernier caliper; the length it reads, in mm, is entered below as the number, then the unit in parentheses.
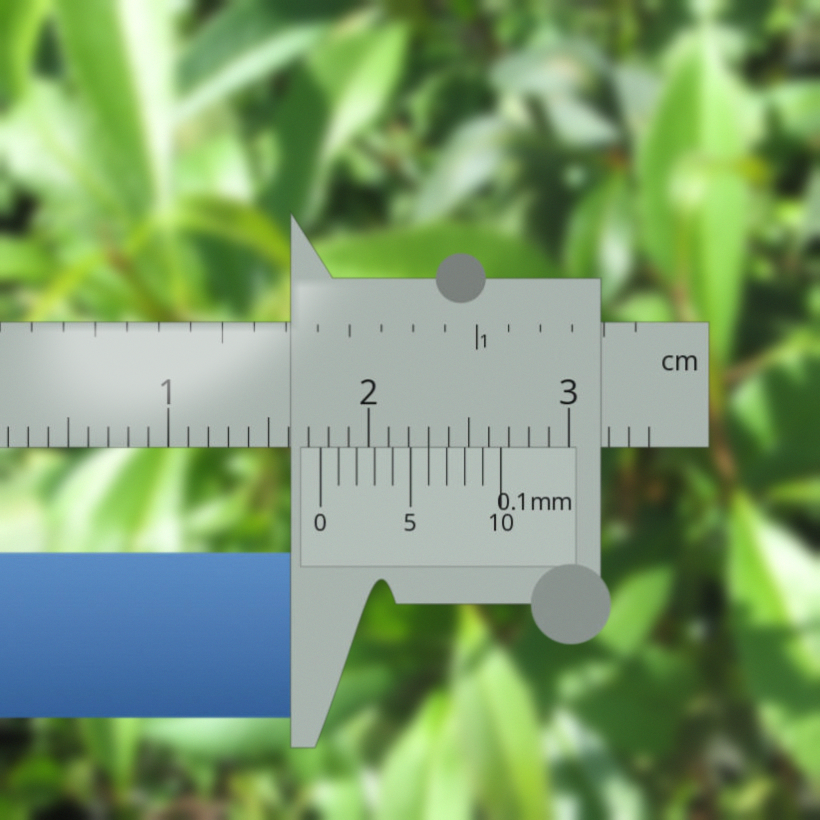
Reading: 17.6 (mm)
